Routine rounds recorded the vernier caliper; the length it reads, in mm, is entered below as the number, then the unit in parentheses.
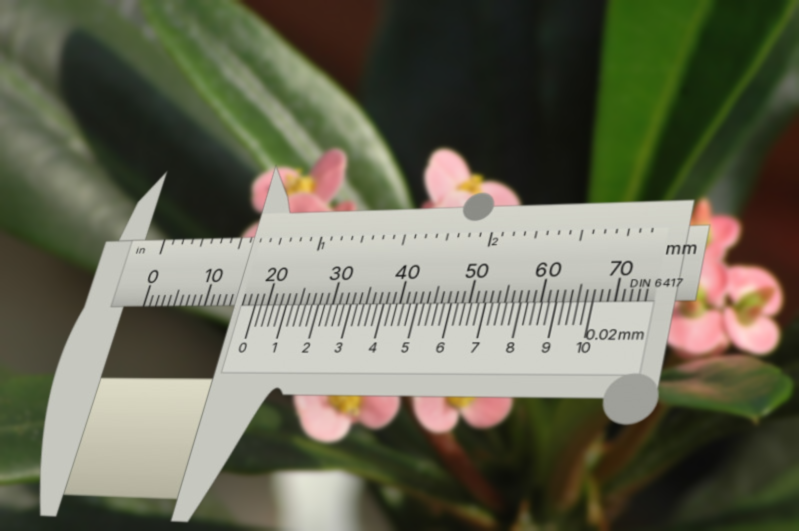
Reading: 18.0 (mm)
